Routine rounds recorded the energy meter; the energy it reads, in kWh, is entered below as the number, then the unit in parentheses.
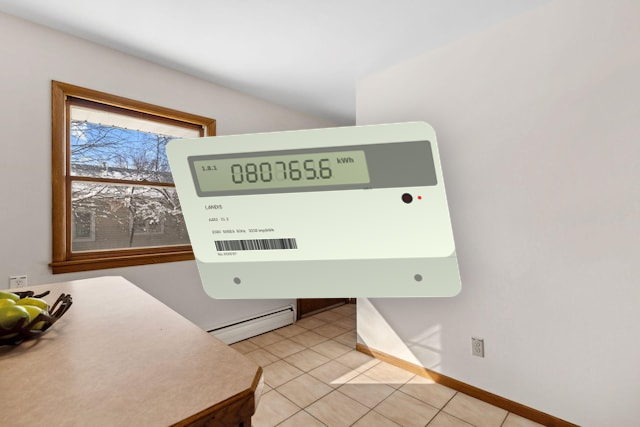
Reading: 80765.6 (kWh)
